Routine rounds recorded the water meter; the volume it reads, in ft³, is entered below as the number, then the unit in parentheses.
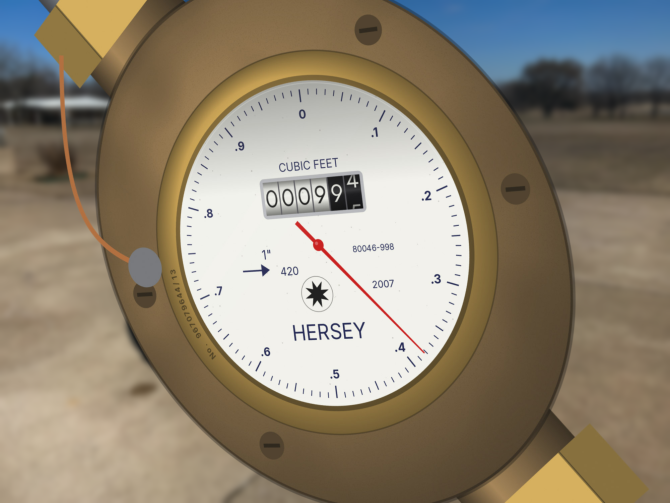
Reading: 994.38 (ft³)
